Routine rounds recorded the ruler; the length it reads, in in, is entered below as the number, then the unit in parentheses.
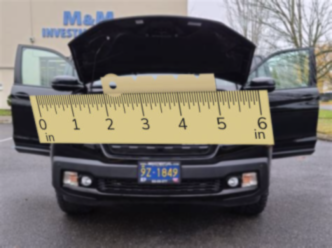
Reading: 3 (in)
